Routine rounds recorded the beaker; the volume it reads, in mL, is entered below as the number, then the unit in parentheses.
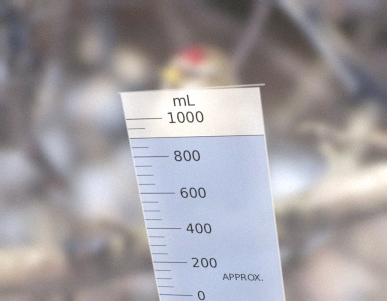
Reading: 900 (mL)
